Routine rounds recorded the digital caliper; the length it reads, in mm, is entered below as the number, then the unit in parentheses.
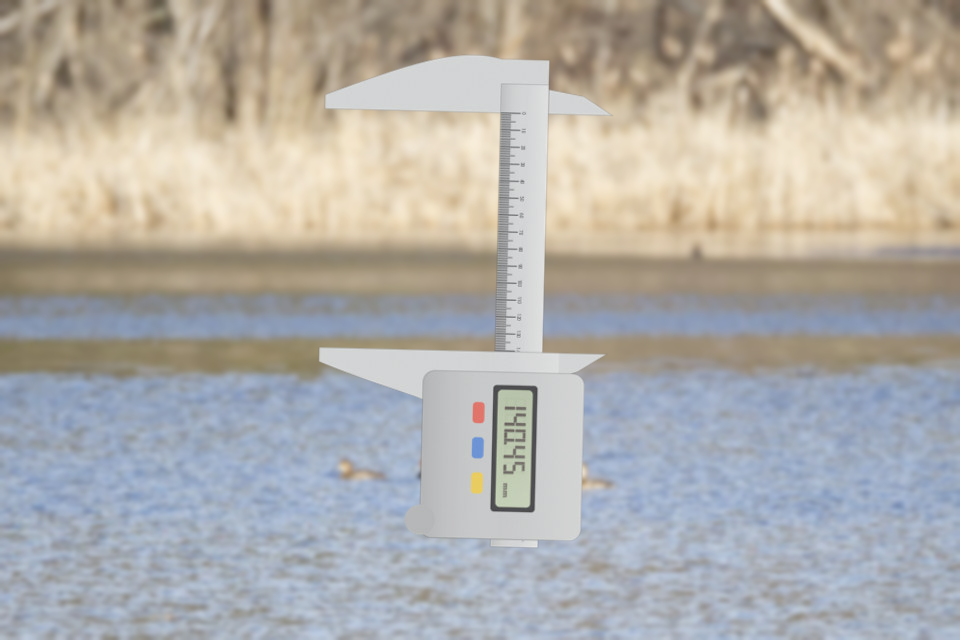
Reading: 140.45 (mm)
